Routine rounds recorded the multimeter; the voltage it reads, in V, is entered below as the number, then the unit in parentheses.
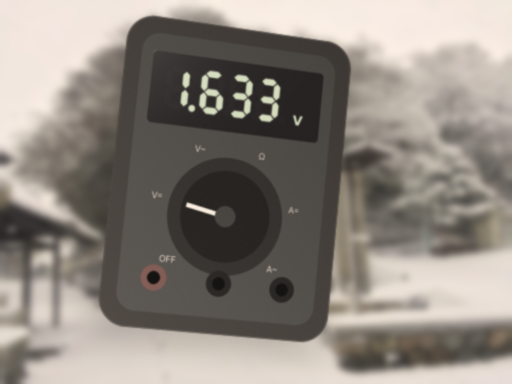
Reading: 1.633 (V)
